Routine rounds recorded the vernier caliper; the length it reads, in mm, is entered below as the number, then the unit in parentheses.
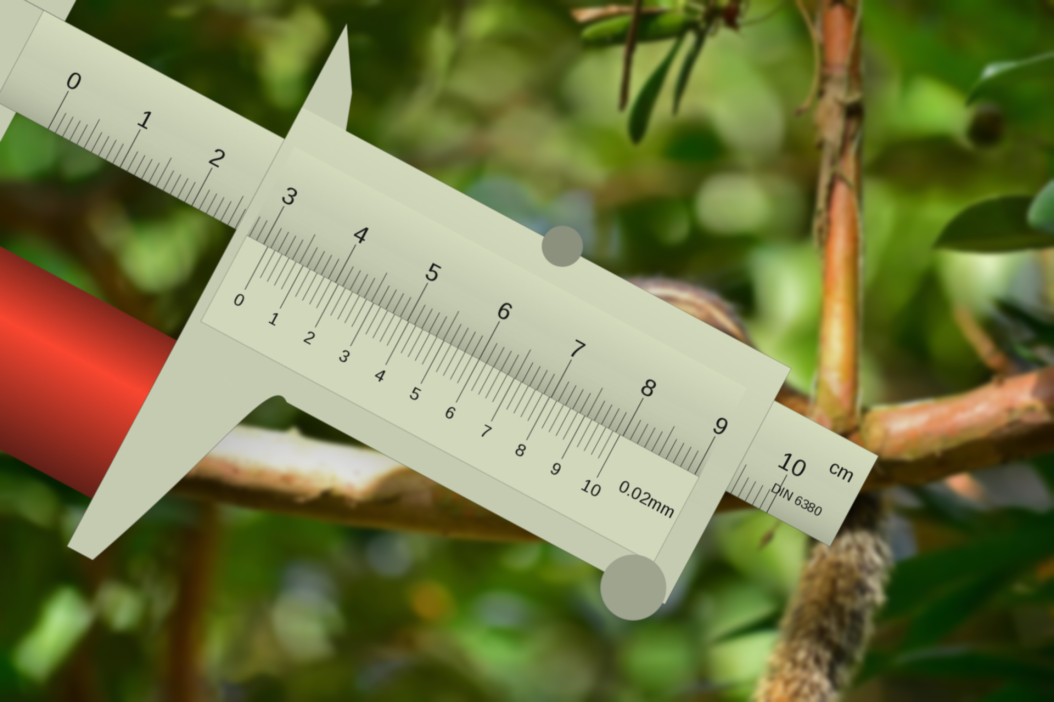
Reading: 30.6 (mm)
